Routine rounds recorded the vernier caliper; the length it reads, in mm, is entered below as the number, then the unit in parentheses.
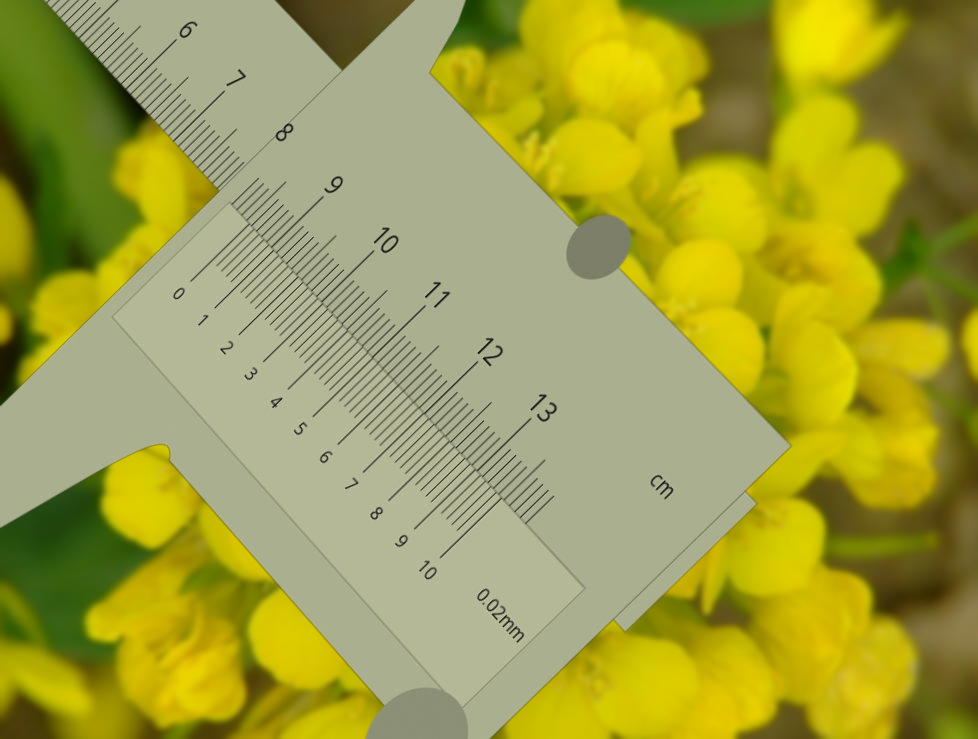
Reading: 85.6 (mm)
